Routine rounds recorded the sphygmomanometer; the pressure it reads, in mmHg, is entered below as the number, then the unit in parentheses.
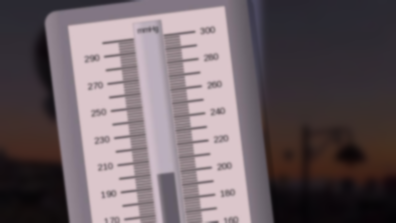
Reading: 200 (mmHg)
